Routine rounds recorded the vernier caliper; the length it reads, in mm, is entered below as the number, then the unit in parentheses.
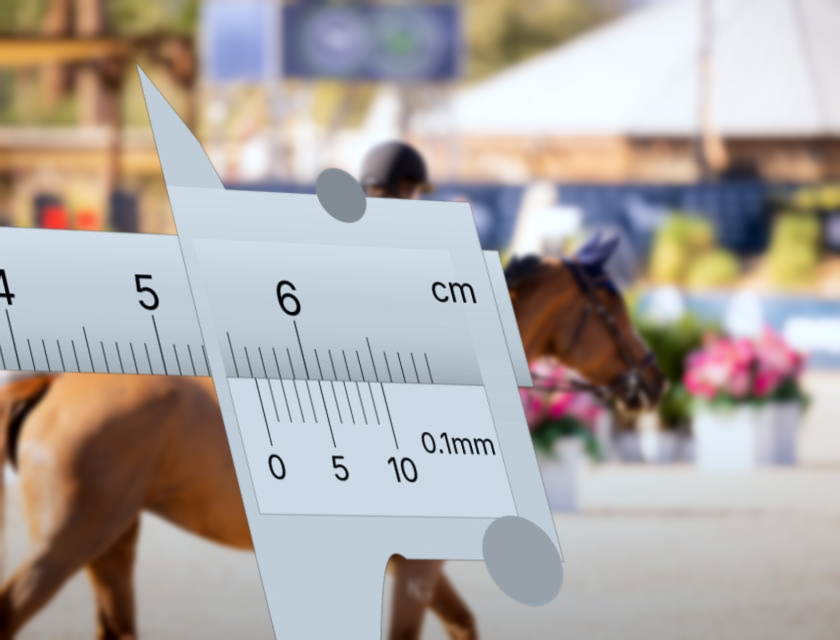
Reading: 56.2 (mm)
